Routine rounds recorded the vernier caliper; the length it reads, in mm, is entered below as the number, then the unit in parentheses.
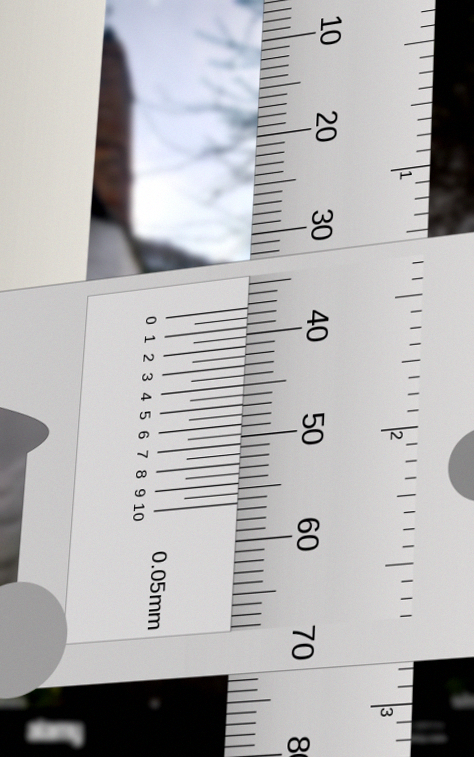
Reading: 37.4 (mm)
